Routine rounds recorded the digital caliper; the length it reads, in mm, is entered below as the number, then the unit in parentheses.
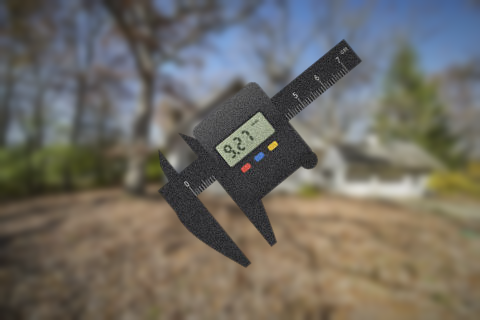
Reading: 9.27 (mm)
